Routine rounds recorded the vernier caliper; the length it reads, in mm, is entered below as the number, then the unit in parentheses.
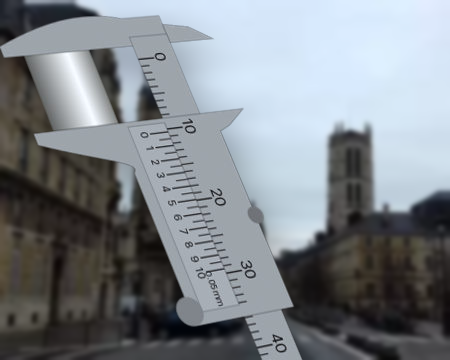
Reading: 10.4 (mm)
